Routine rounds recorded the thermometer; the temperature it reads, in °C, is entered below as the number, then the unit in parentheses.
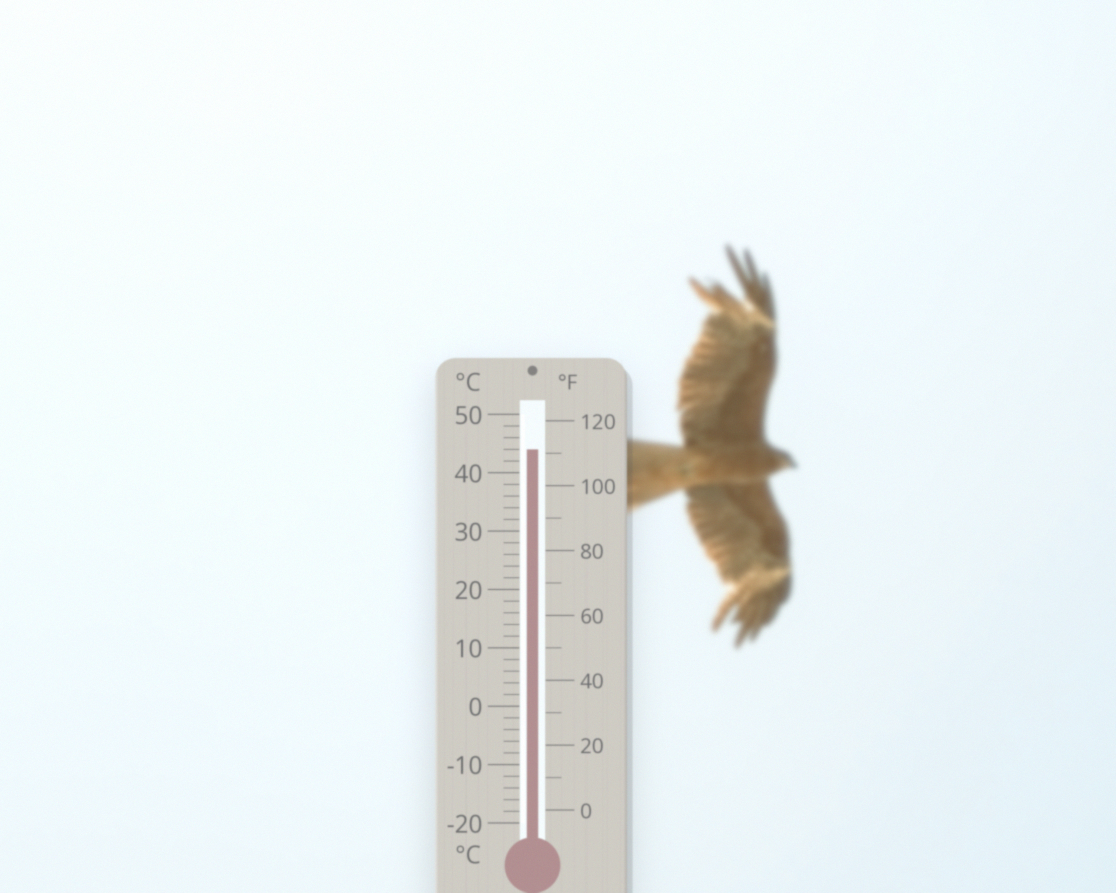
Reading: 44 (°C)
